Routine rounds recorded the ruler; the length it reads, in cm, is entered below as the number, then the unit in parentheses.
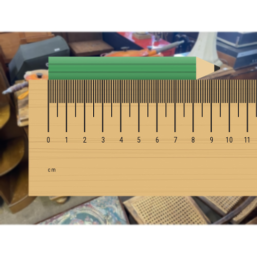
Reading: 9.5 (cm)
